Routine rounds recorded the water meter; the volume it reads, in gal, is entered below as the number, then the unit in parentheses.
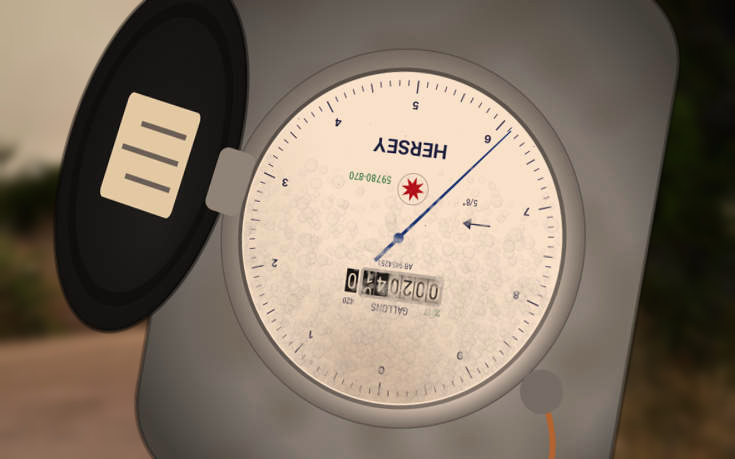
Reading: 20406.1 (gal)
